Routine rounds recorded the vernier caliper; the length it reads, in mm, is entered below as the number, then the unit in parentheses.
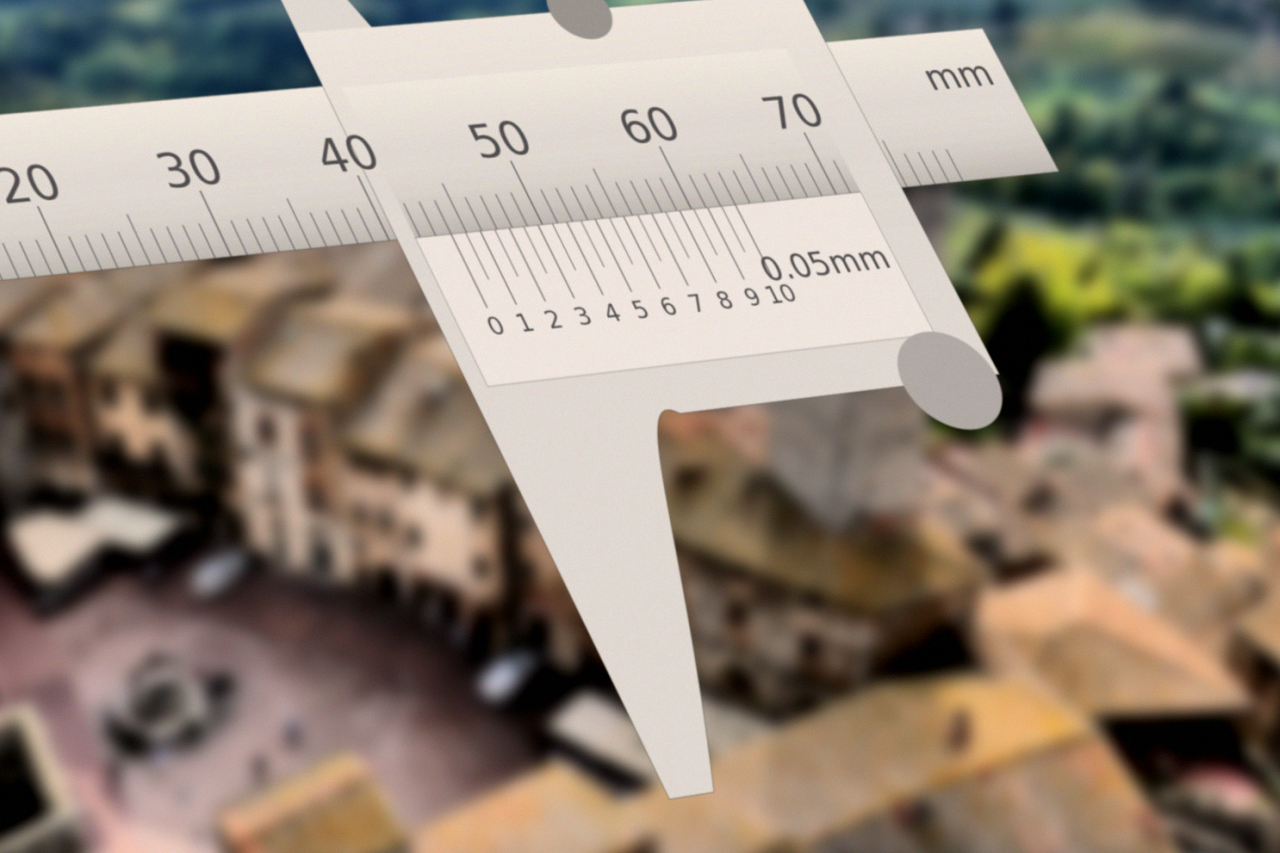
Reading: 44.0 (mm)
